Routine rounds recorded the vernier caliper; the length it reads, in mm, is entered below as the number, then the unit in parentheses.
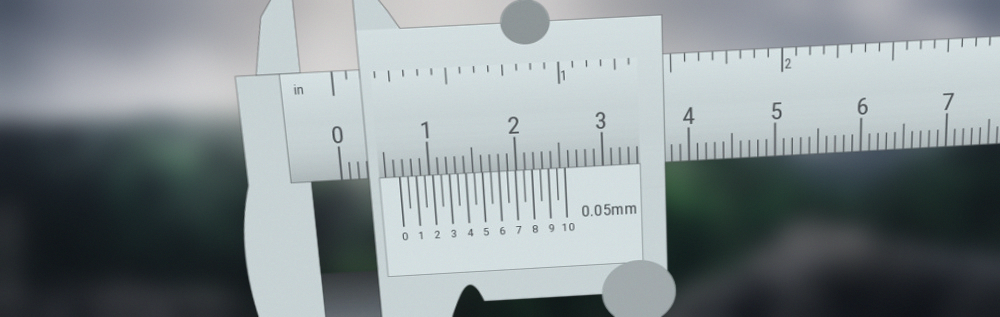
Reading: 6.6 (mm)
